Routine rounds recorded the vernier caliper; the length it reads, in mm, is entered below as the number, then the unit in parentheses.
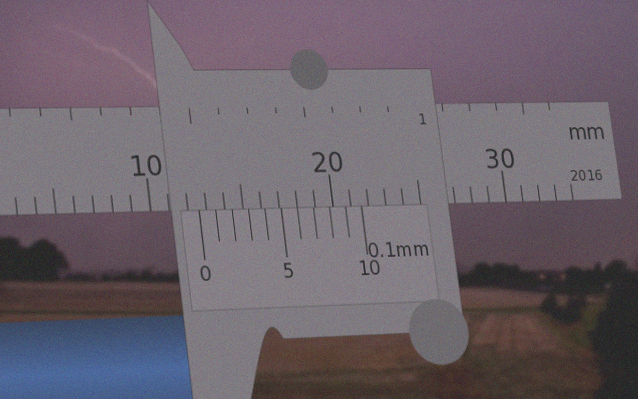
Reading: 12.6 (mm)
